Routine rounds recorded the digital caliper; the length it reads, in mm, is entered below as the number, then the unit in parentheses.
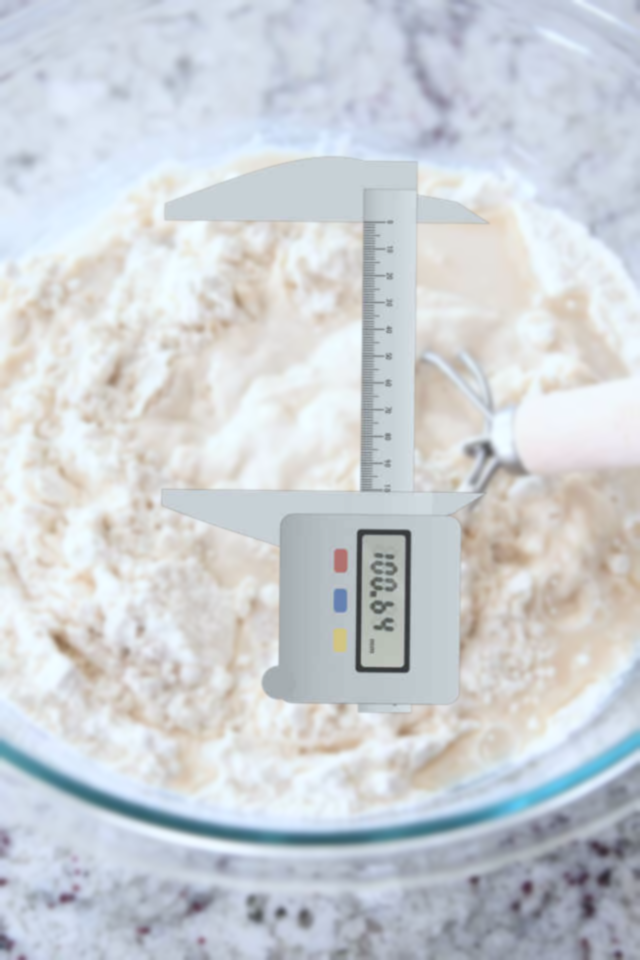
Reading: 100.64 (mm)
